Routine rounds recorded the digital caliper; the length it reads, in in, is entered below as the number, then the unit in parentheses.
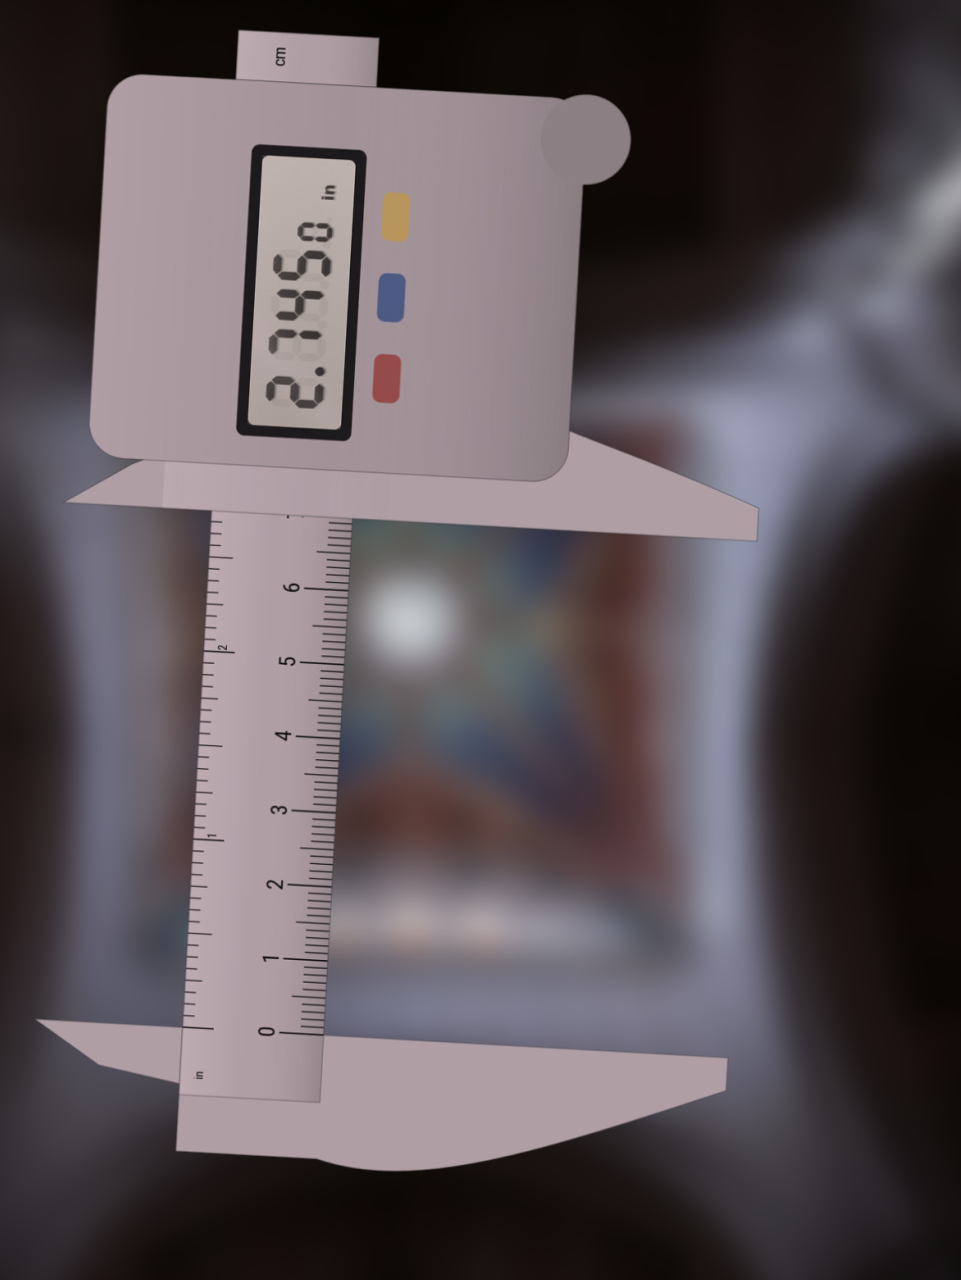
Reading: 2.7450 (in)
